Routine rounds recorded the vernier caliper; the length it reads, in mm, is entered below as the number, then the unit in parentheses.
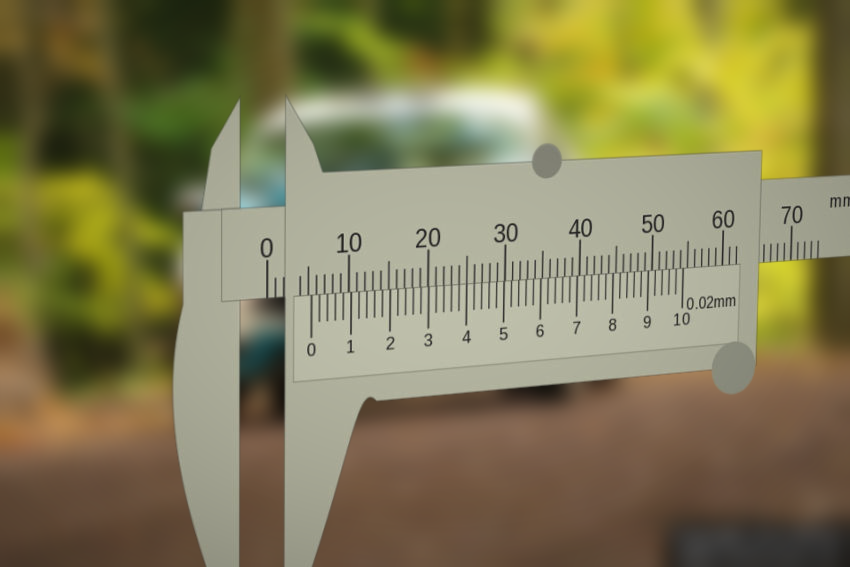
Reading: 5.4 (mm)
